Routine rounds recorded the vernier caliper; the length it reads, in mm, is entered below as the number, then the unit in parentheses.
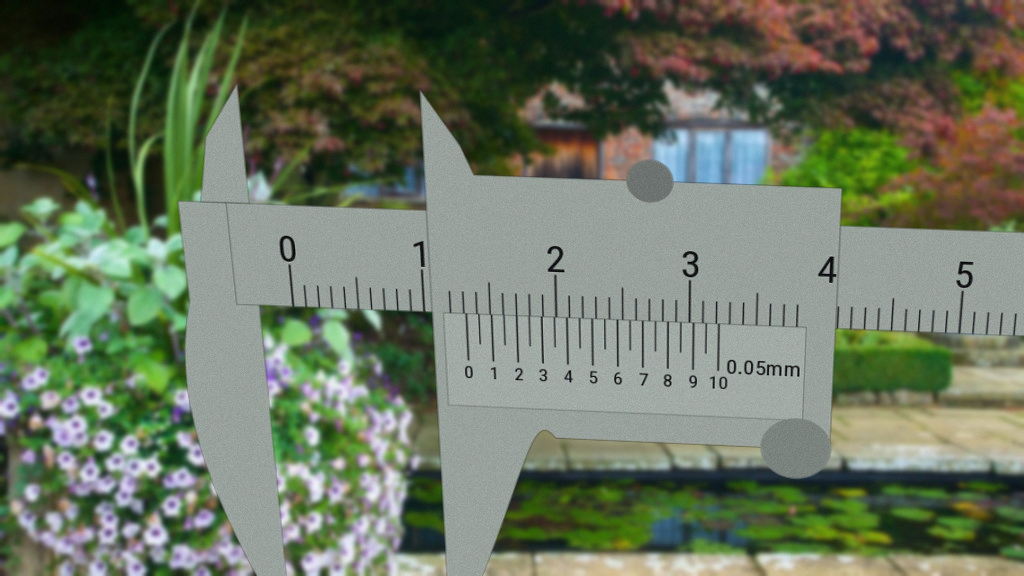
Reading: 13.2 (mm)
